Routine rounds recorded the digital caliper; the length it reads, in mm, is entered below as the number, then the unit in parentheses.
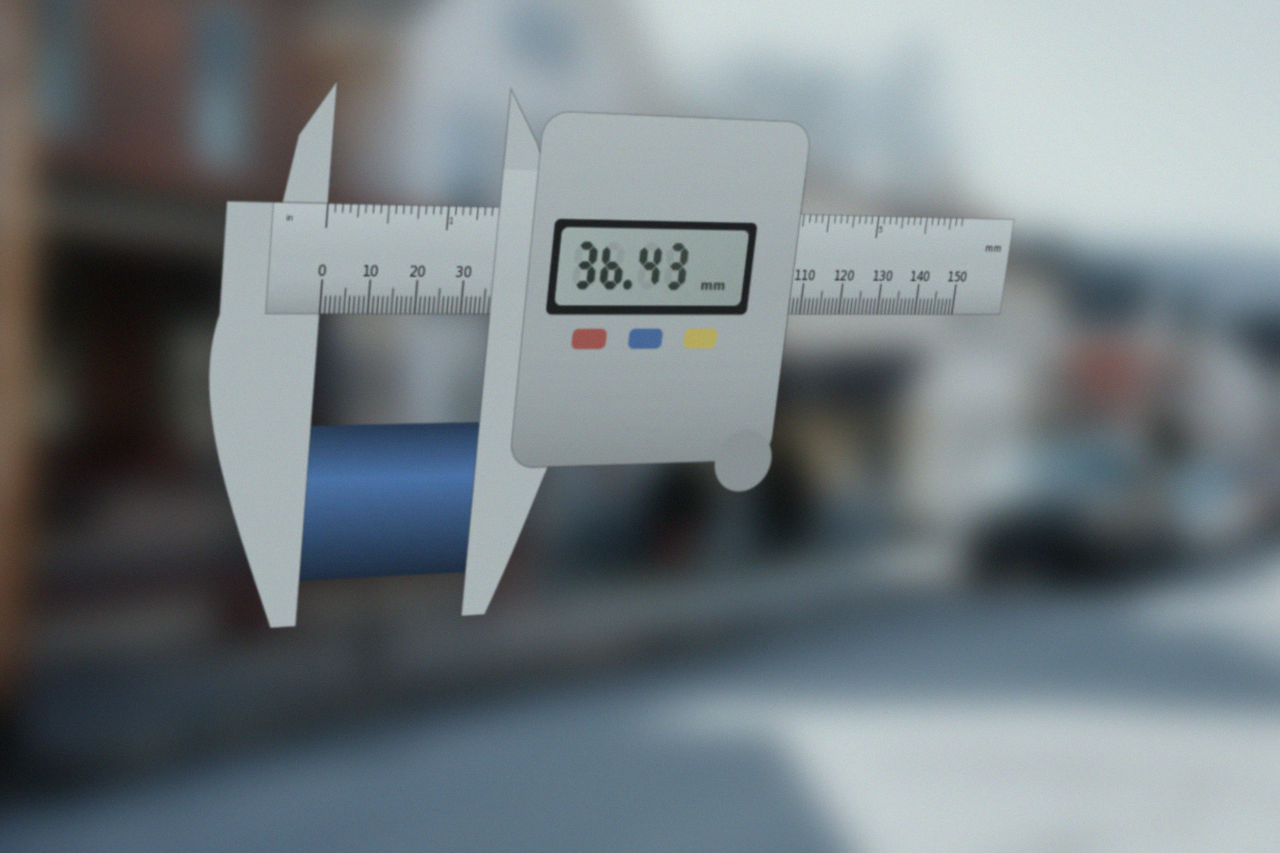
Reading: 36.43 (mm)
